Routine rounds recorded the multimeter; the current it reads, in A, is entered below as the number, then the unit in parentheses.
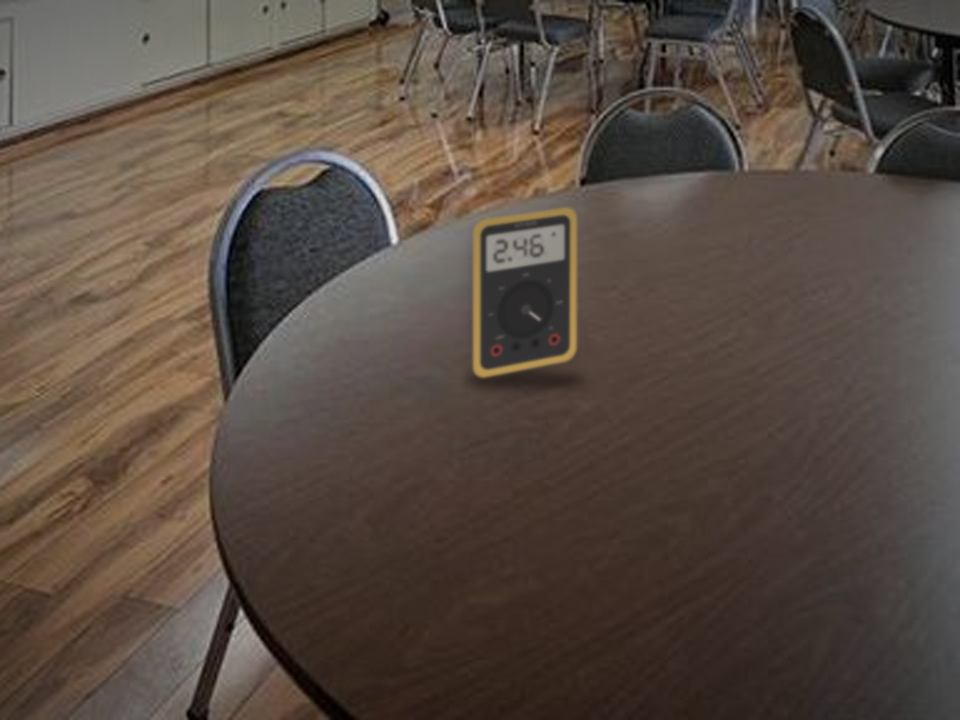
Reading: 2.46 (A)
